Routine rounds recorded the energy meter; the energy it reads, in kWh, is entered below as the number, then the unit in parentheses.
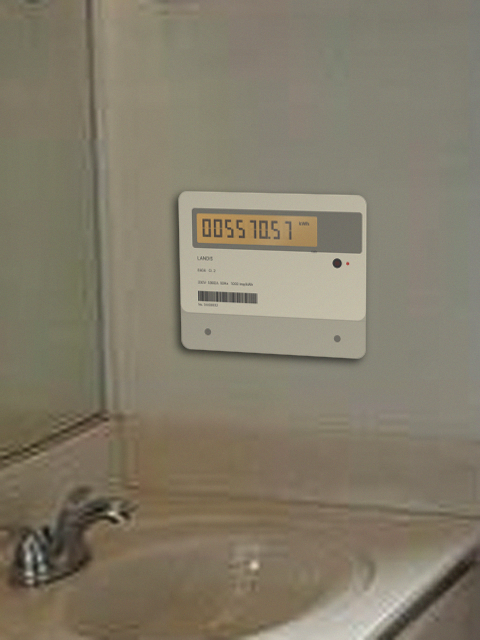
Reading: 5570.57 (kWh)
